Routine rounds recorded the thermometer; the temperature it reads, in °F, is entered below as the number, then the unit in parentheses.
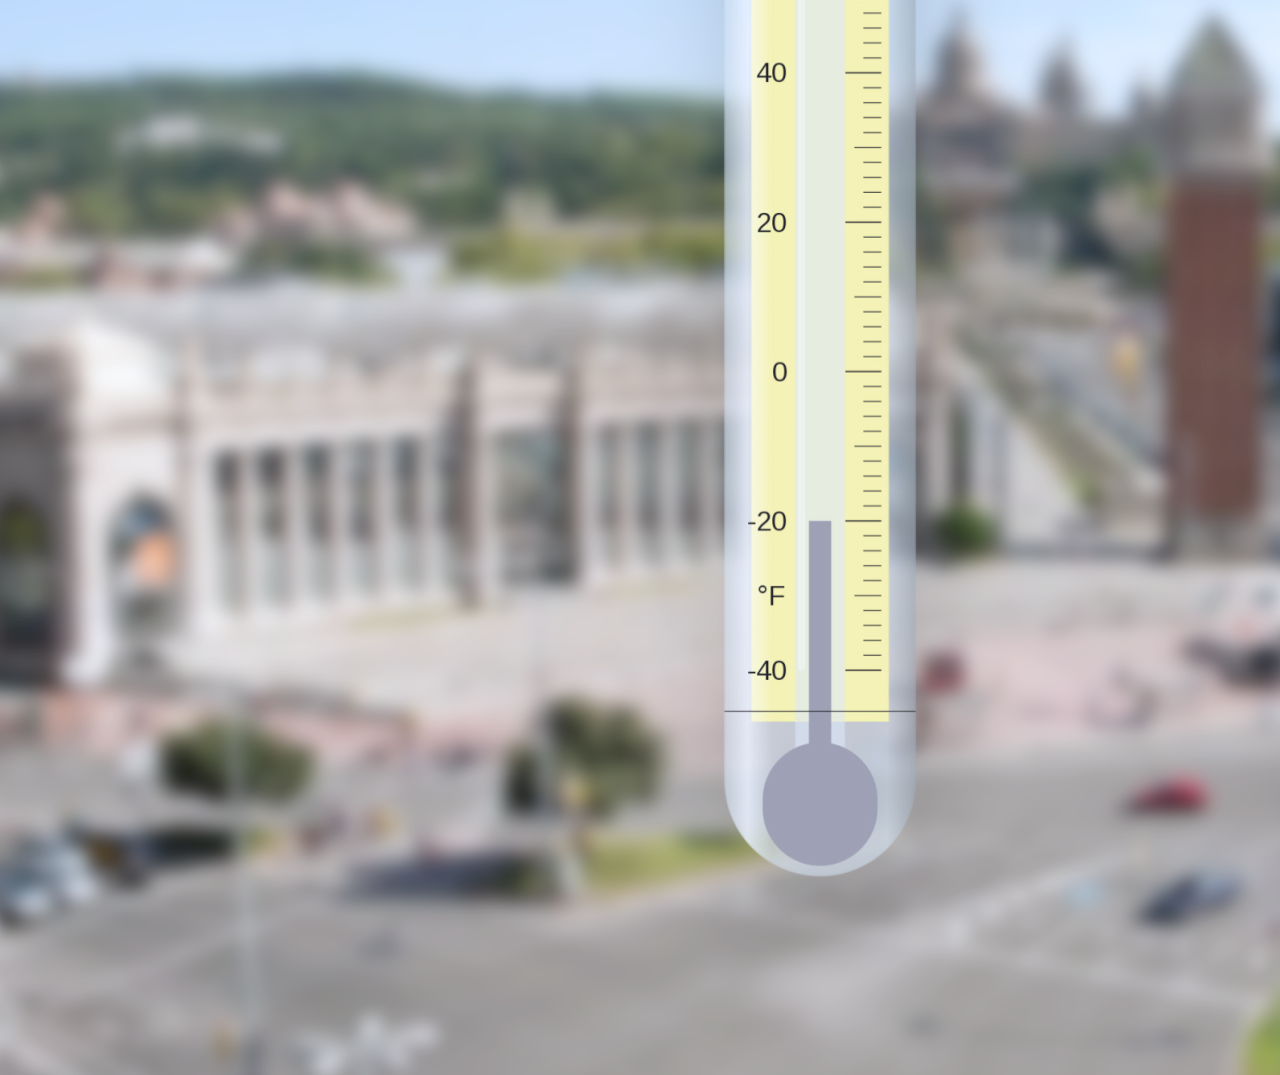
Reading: -20 (°F)
